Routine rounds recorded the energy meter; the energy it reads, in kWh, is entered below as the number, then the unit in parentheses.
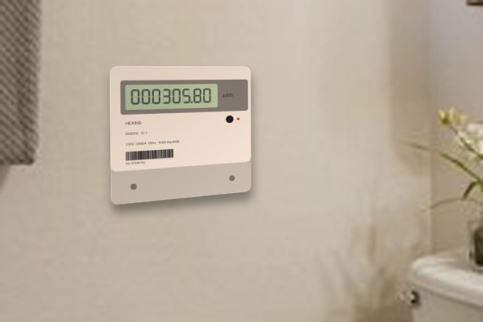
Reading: 305.80 (kWh)
